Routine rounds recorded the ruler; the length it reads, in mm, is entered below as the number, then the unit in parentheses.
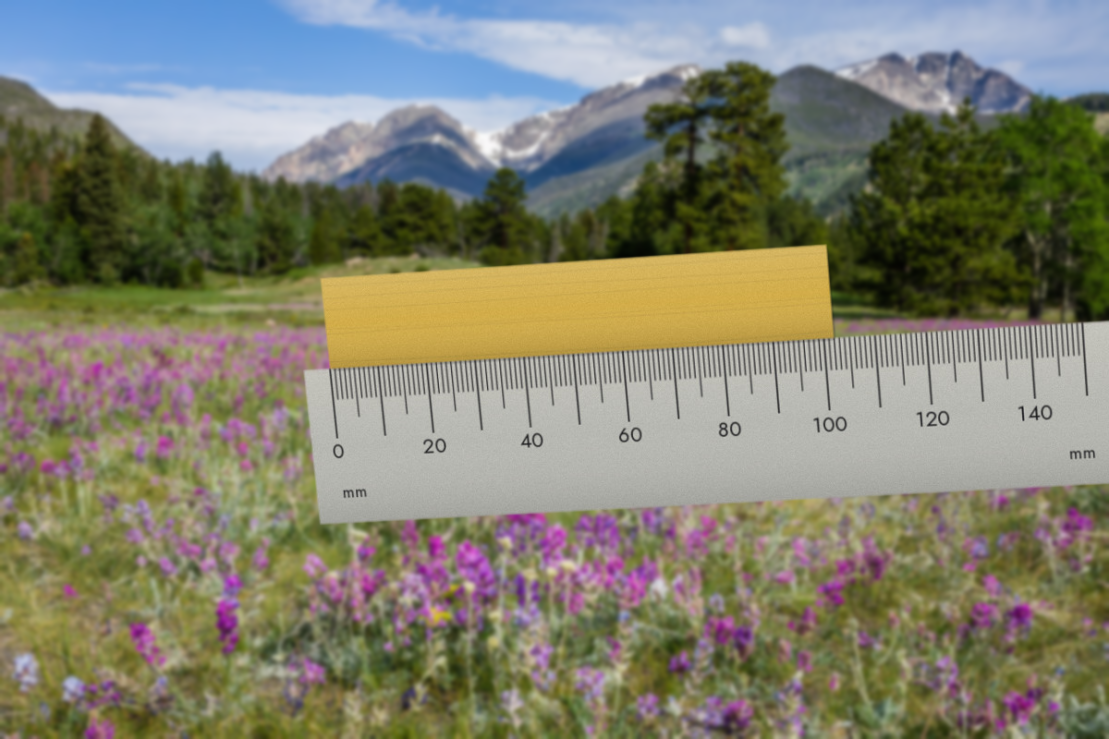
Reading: 102 (mm)
